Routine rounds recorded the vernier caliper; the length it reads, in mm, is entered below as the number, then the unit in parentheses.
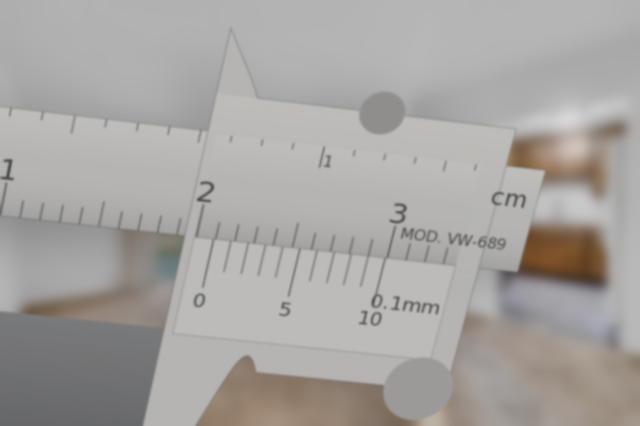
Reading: 20.9 (mm)
